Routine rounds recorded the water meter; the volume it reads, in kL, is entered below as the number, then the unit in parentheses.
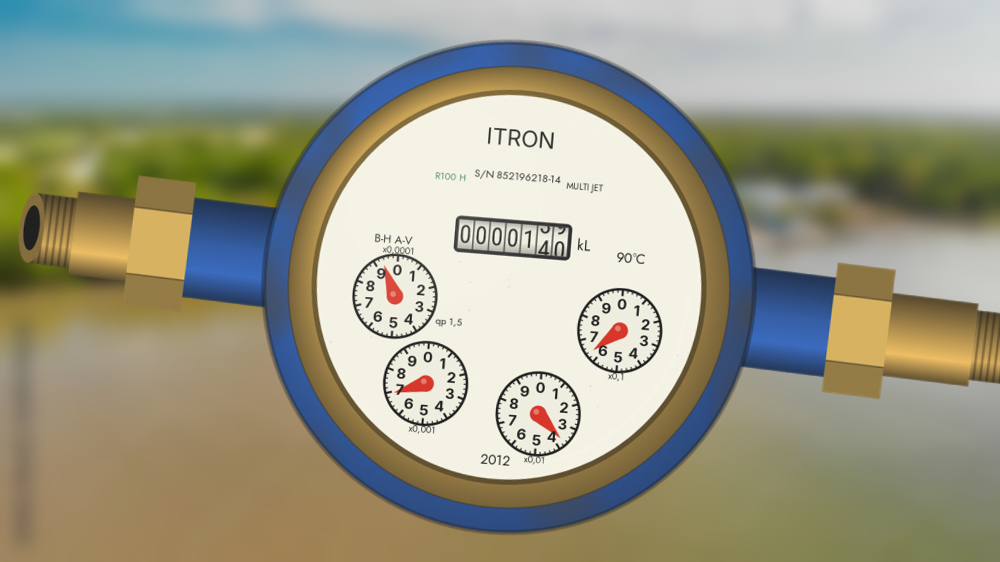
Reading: 139.6369 (kL)
